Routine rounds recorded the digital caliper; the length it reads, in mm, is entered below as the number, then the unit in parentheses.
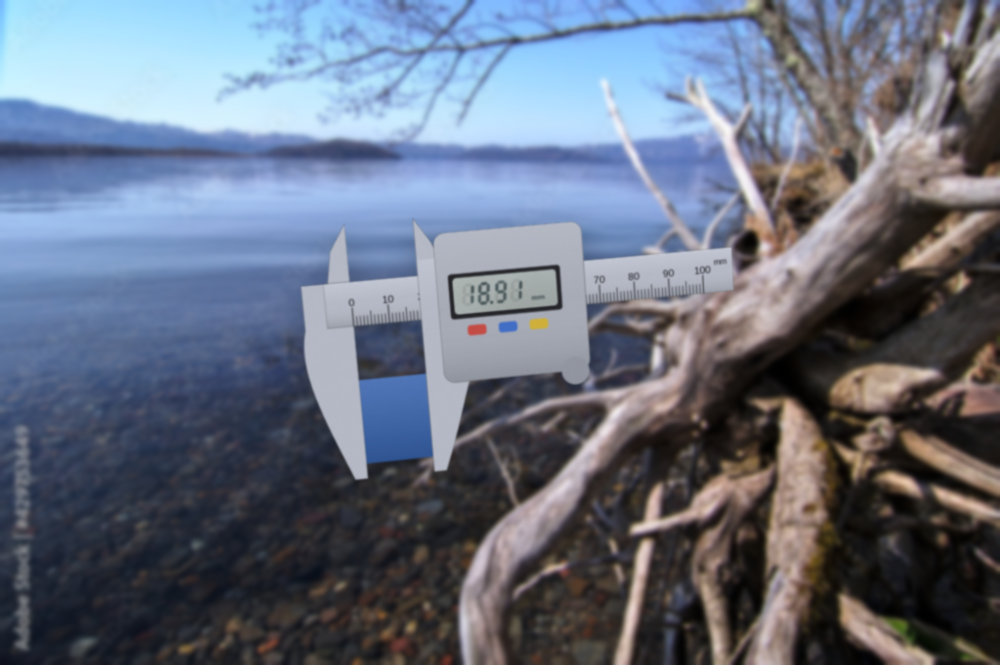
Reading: 18.91 (mm)
